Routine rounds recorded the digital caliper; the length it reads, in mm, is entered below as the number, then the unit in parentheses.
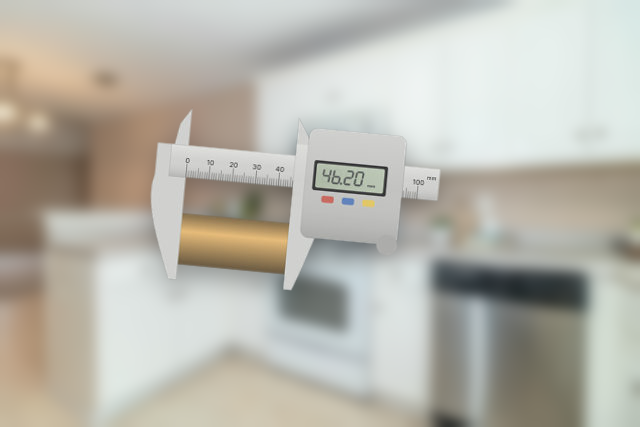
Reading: 46.20 (mm)
